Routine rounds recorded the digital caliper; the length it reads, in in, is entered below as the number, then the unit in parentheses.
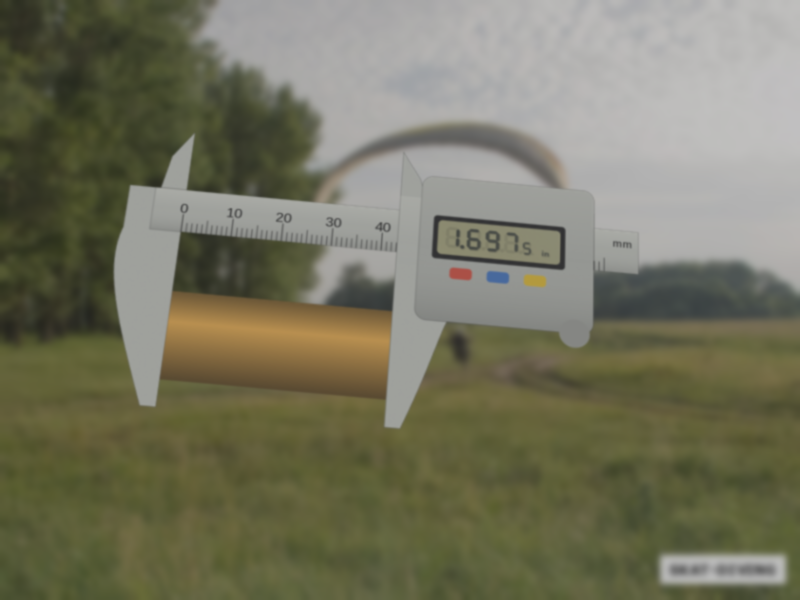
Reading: 1.6975 (in)
